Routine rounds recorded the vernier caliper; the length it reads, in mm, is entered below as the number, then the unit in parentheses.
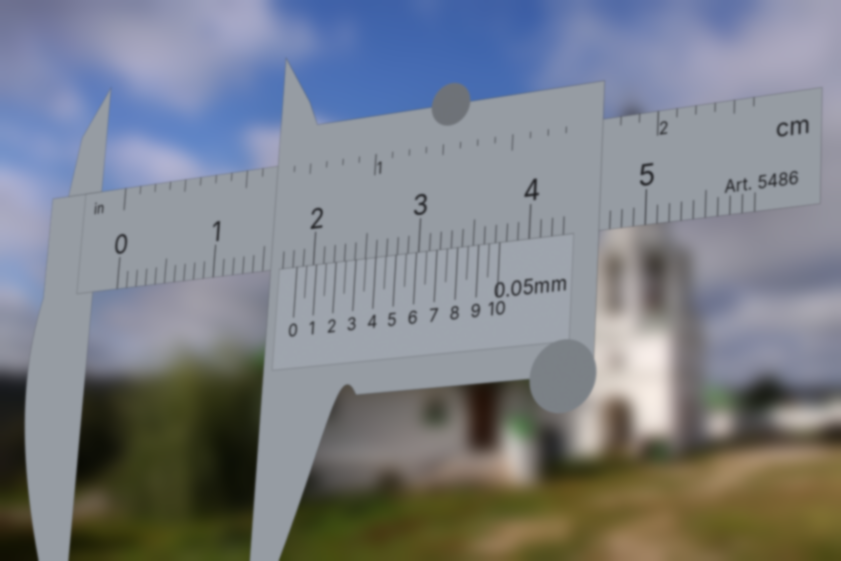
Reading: 18.4 (mm)
